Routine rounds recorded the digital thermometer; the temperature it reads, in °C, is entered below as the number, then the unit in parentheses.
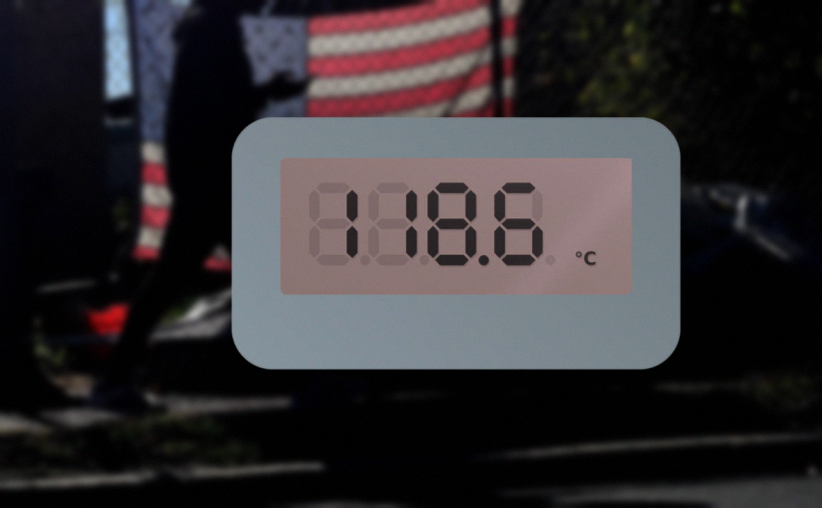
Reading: 118.6 (°C)
